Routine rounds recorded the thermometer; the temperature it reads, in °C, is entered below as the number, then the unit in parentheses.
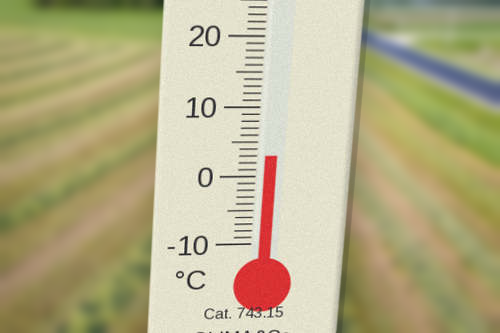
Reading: 3 (°C)
